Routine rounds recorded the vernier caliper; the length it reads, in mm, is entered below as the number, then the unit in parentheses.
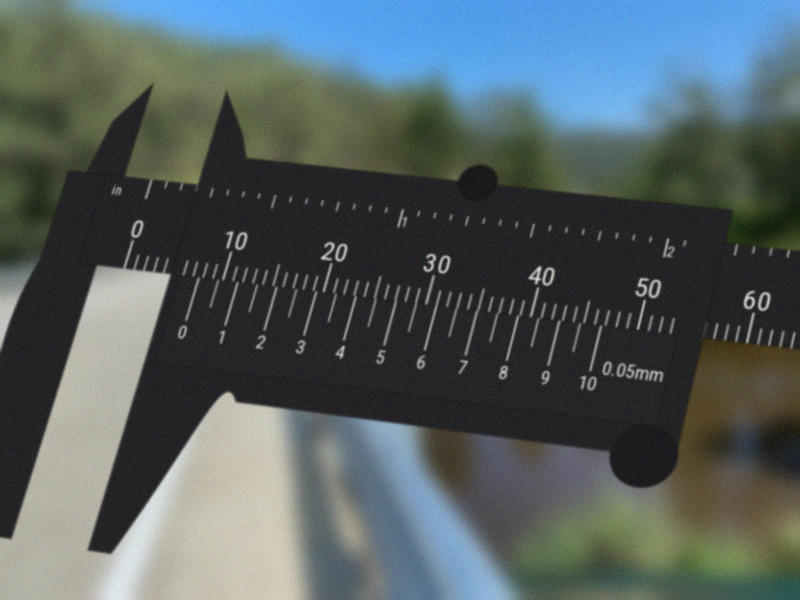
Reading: 7.6 (mm)
